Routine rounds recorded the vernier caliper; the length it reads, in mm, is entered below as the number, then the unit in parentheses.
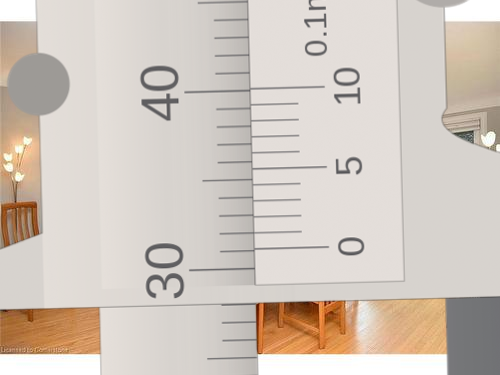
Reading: 31.1 (mm)
